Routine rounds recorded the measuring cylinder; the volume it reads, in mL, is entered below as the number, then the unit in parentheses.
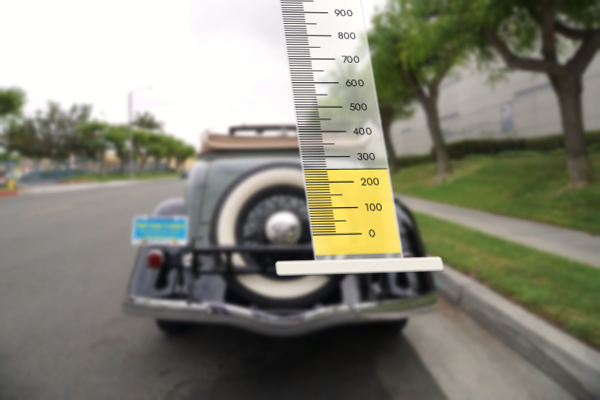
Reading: 250 (mL)
